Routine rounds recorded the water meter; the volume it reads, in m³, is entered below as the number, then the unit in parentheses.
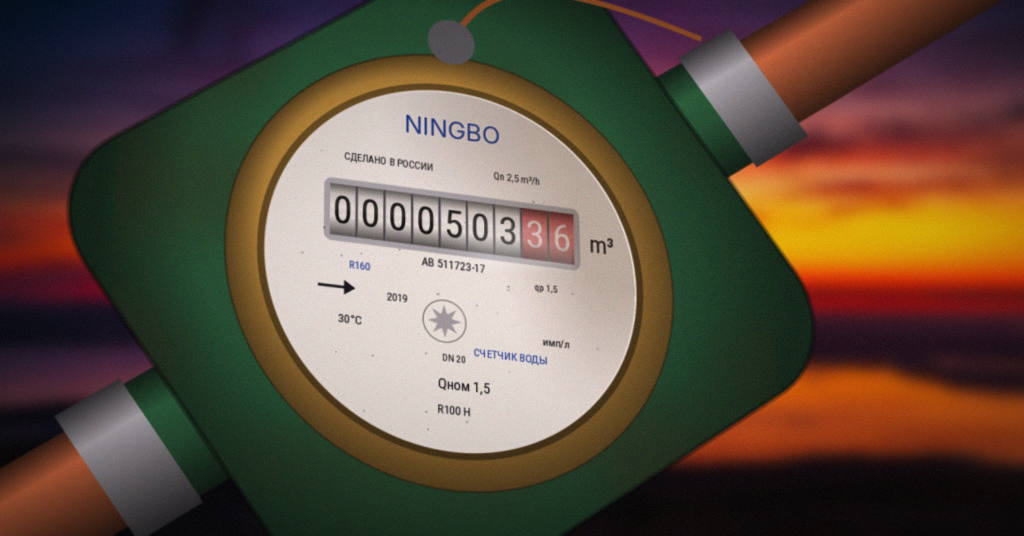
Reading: 503.36 (m³)
